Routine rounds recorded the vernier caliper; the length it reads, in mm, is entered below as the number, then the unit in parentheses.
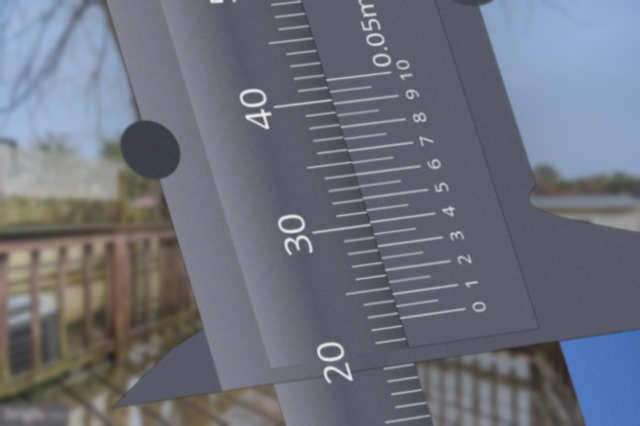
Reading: 22.6 (mm)
